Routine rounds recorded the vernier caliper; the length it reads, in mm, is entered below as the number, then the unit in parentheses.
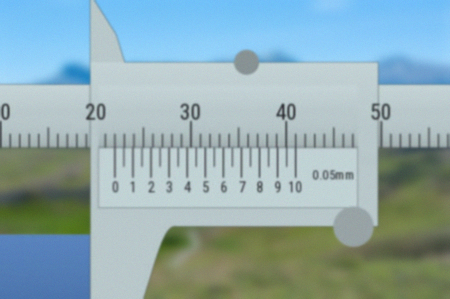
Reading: 22.0 (mm)
